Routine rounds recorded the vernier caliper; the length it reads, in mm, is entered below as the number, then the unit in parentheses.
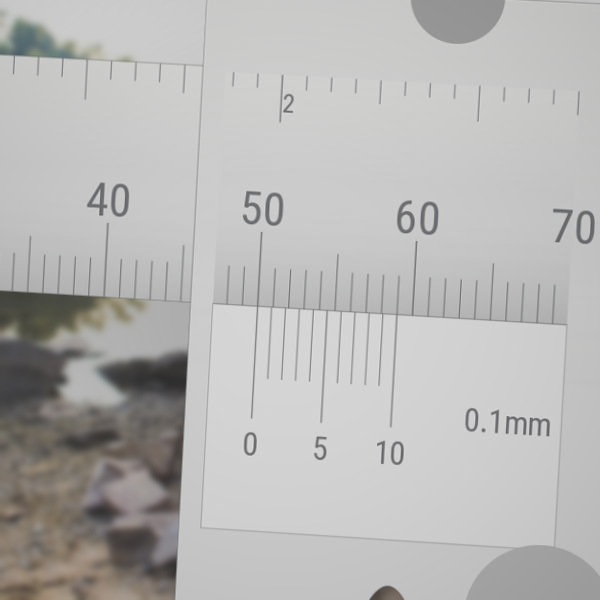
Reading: 50.0 (mm)
